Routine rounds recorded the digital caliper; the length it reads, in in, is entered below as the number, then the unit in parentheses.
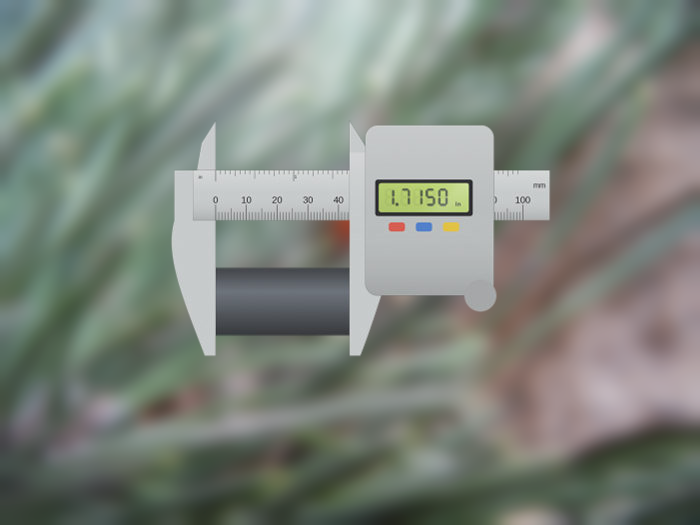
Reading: 1.7150 (in)
